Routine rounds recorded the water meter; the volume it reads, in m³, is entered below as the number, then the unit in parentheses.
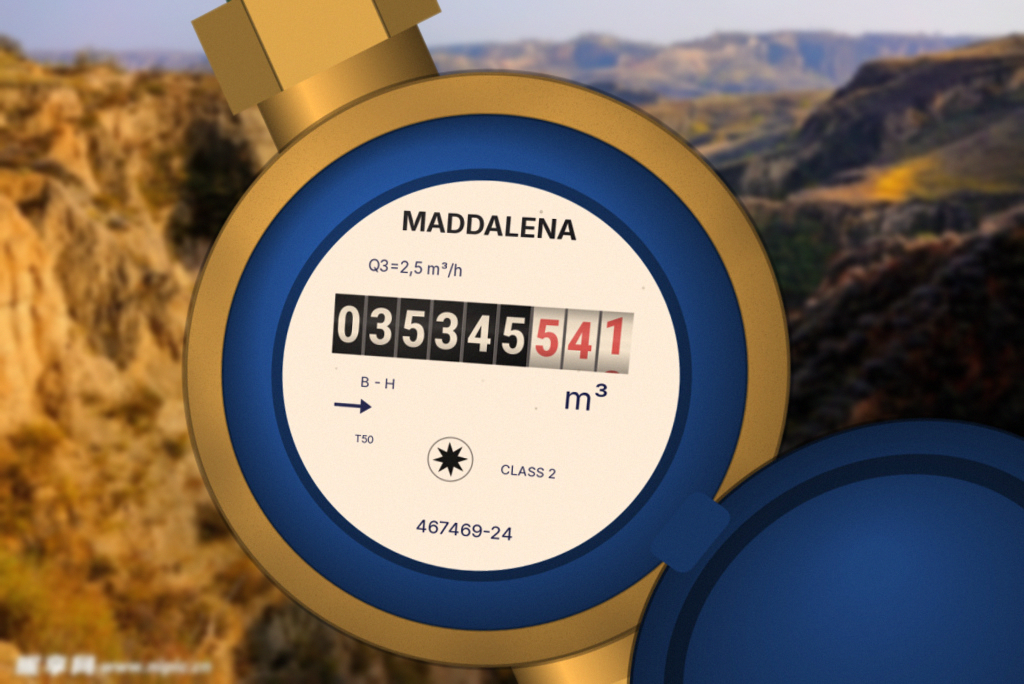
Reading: 35345.541 (m³)
